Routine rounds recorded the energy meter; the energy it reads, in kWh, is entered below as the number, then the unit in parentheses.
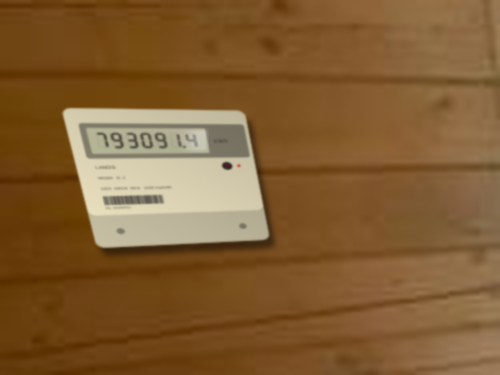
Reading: 793091.4 (kWh)
